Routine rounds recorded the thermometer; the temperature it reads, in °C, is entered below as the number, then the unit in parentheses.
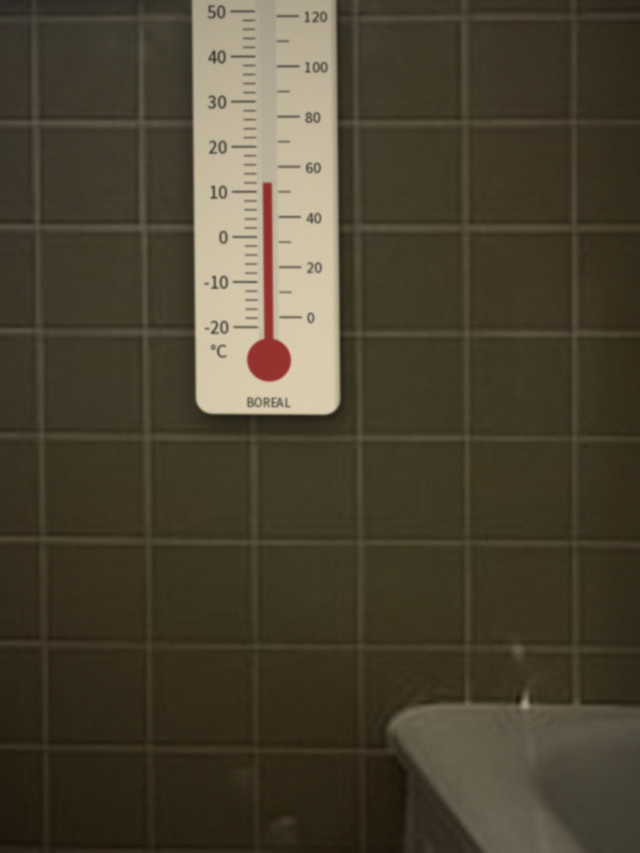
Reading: 12 (°C)
